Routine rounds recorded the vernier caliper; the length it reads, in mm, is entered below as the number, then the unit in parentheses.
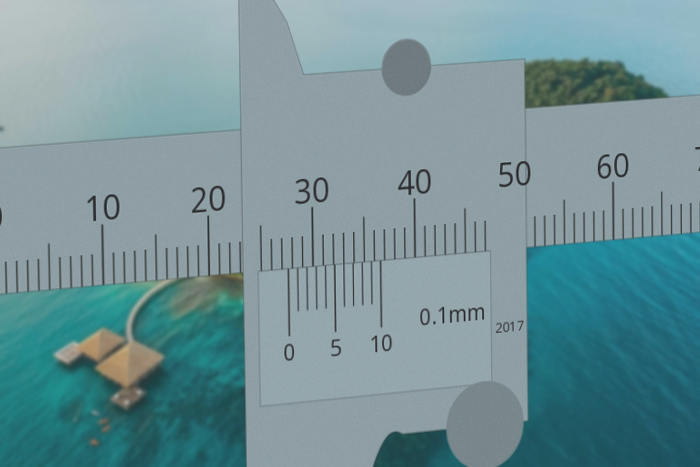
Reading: 27.6 (mm)
